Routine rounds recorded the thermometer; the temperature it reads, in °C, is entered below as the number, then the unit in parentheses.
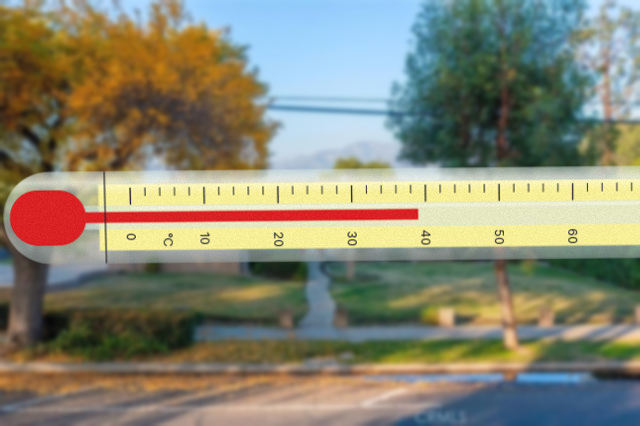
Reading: 39 (°C)
